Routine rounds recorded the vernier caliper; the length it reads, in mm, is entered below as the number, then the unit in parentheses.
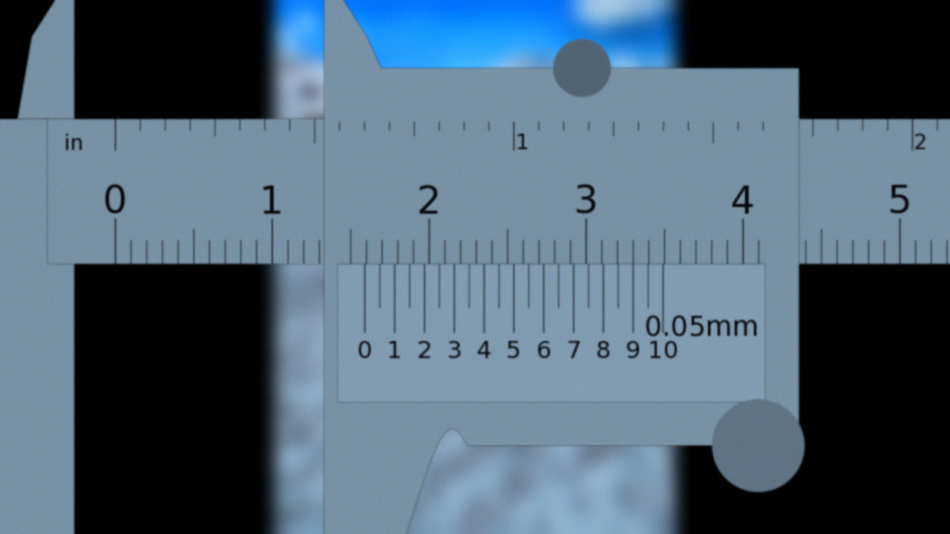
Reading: 15.9 (mm)
